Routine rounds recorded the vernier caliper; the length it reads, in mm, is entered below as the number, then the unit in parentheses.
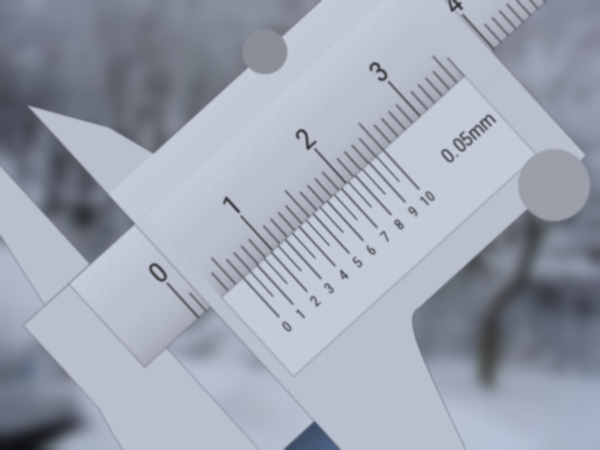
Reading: 6.0 (mm)
